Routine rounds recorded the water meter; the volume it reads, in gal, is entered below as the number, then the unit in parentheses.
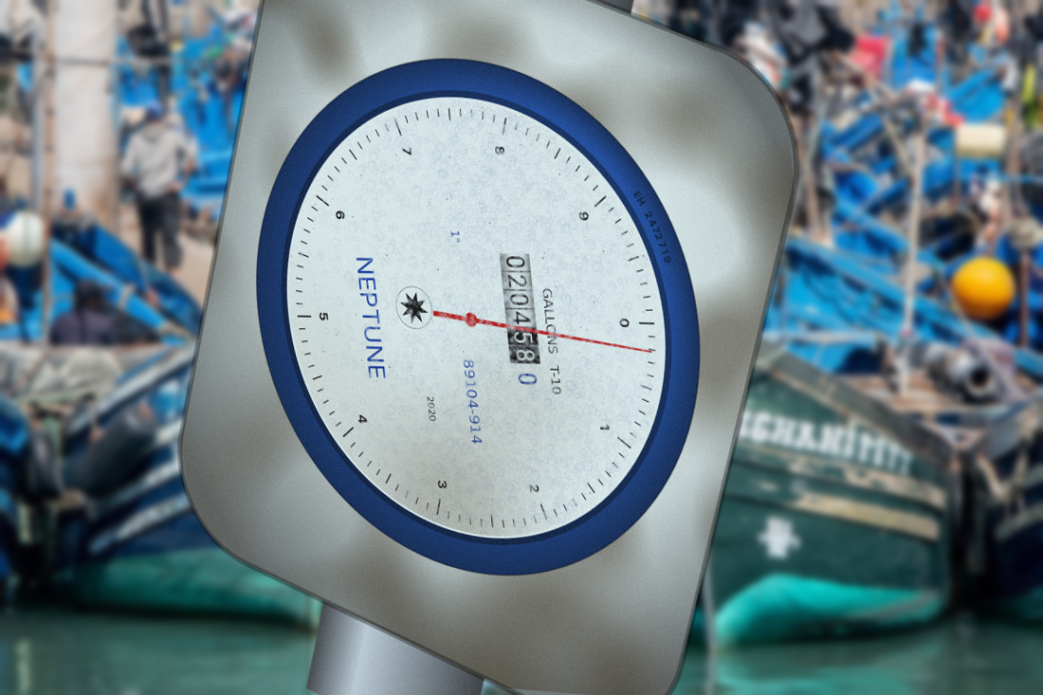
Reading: 204580.2 (gal)
